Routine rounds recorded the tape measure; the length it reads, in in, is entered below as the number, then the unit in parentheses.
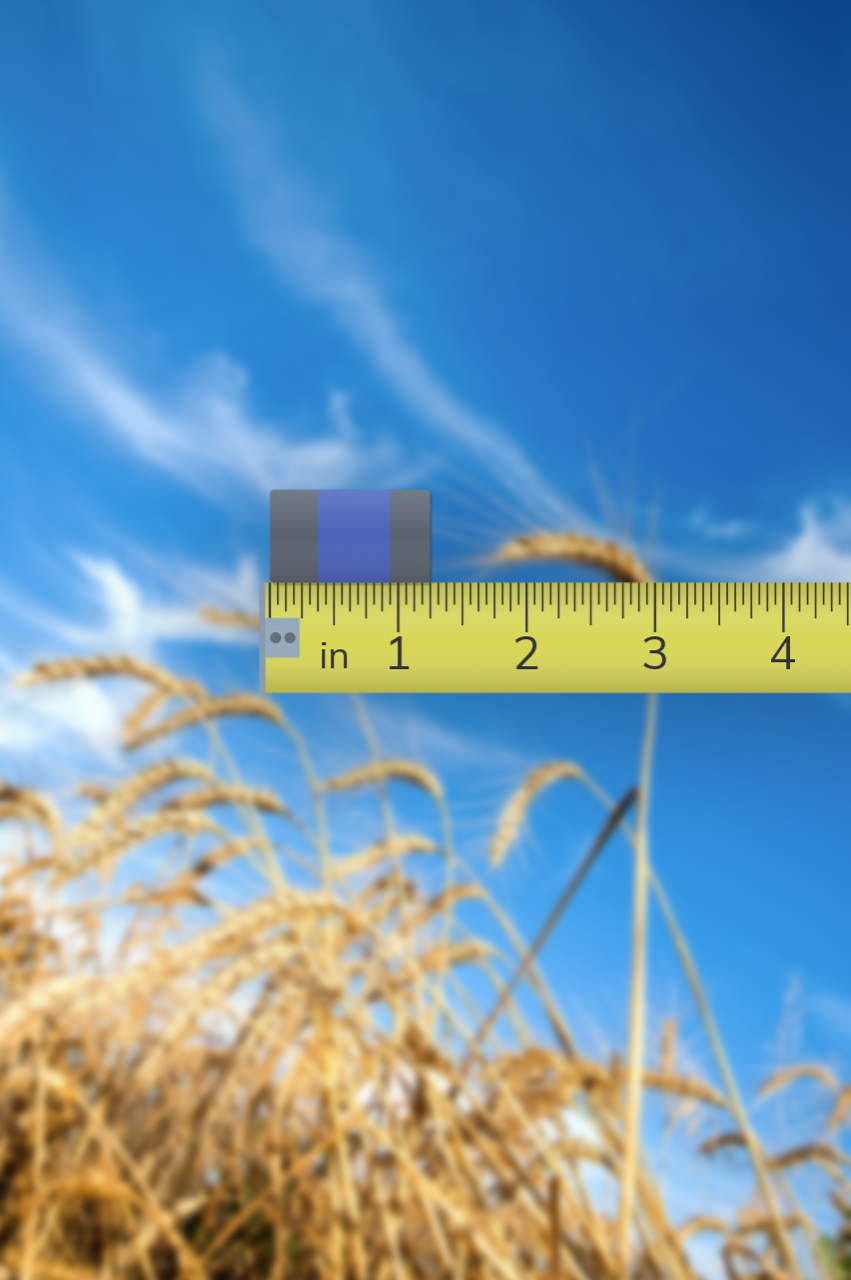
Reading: 1.25 (in)
